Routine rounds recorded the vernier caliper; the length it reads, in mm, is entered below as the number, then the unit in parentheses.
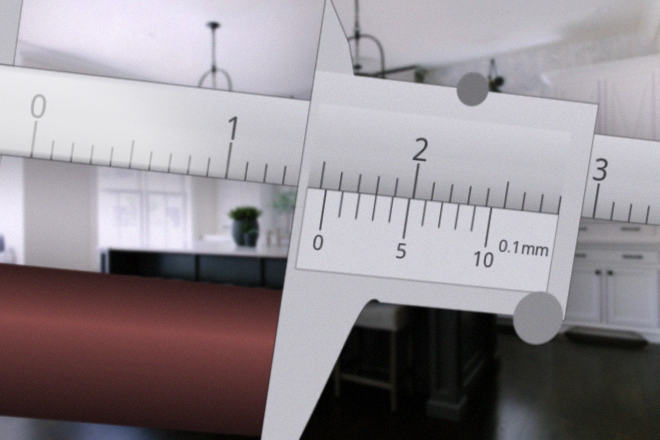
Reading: 15.3 (mm)
